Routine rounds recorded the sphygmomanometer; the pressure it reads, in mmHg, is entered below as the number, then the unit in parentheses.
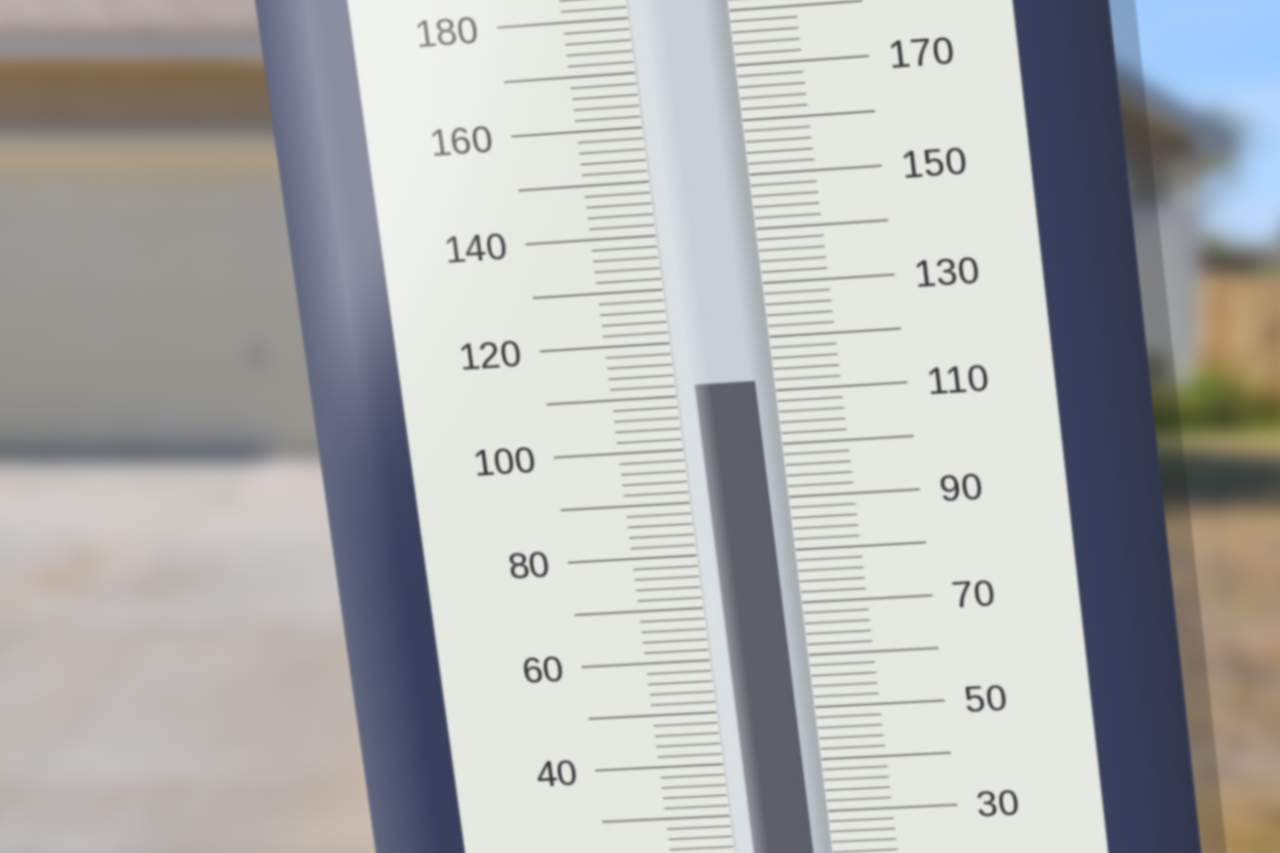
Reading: 112 (mmHg)
